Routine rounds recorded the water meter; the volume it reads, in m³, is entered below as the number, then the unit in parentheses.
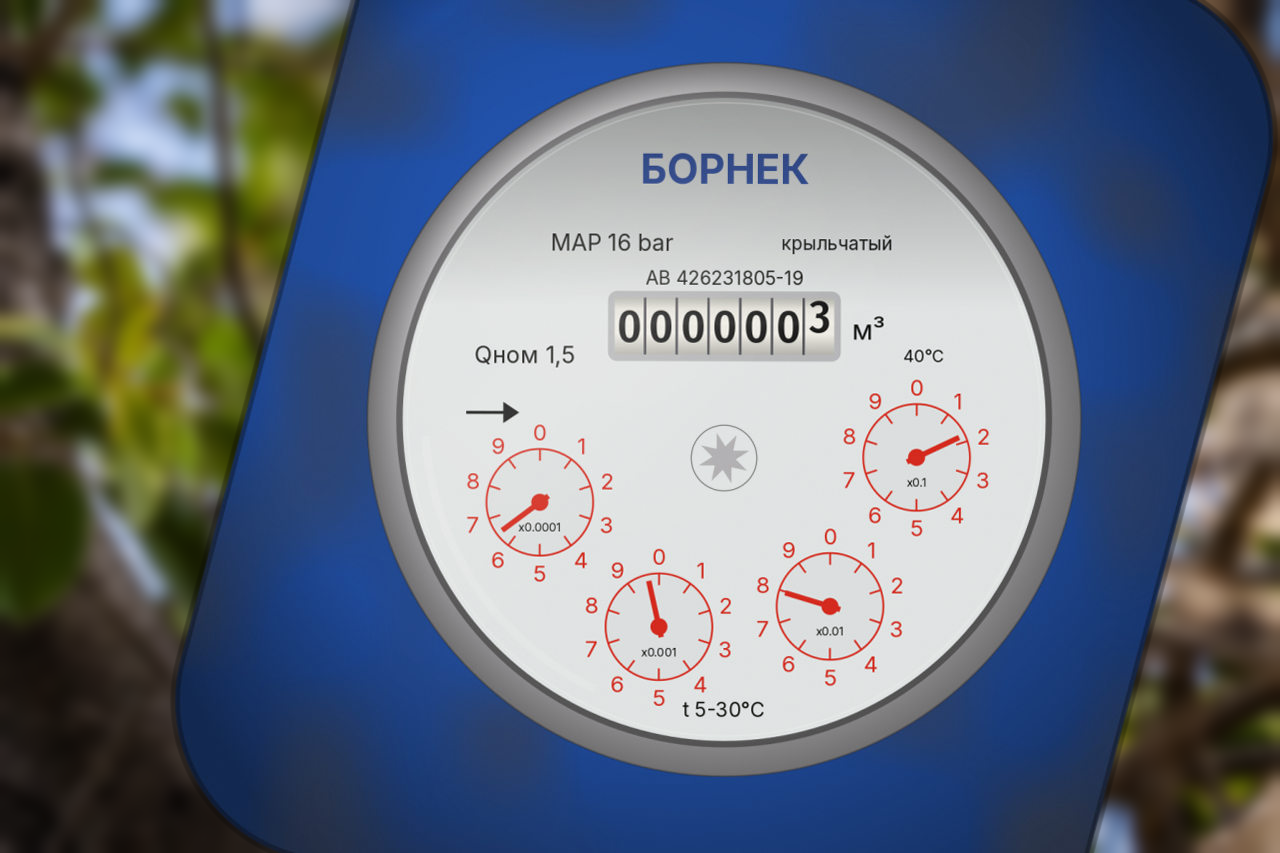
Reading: 3.1796 (m³)
